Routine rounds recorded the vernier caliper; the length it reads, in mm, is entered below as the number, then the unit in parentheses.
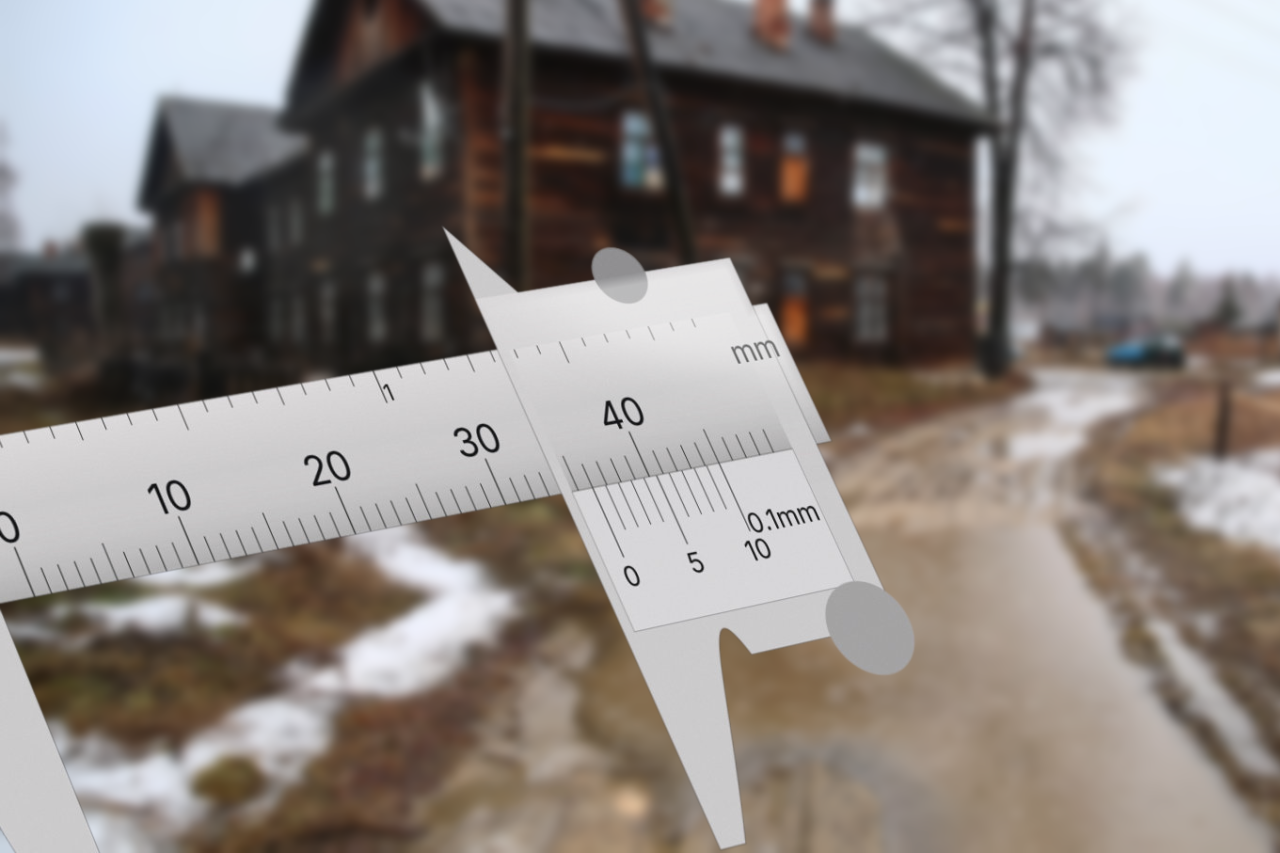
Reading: 36.0 (mm)
